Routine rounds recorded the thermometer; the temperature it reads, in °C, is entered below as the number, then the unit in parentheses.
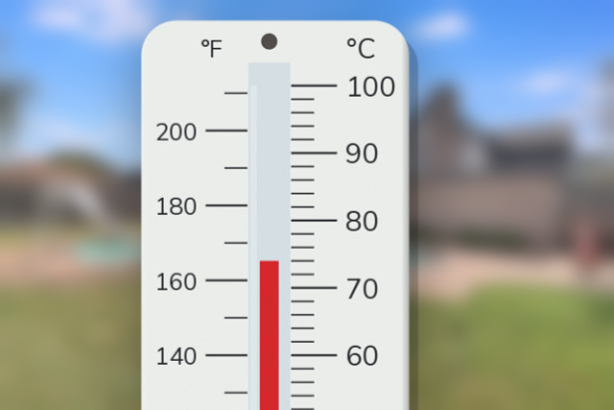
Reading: 74 (°C)
